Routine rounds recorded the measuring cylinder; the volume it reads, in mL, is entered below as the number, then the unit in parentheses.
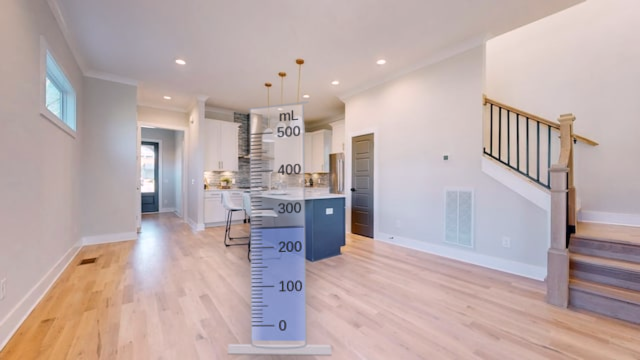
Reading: 250 (mL)
